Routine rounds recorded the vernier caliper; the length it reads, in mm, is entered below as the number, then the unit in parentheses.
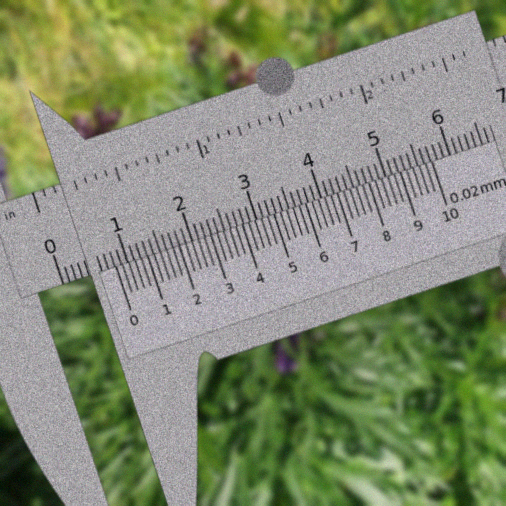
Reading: 8.2 (mm)
